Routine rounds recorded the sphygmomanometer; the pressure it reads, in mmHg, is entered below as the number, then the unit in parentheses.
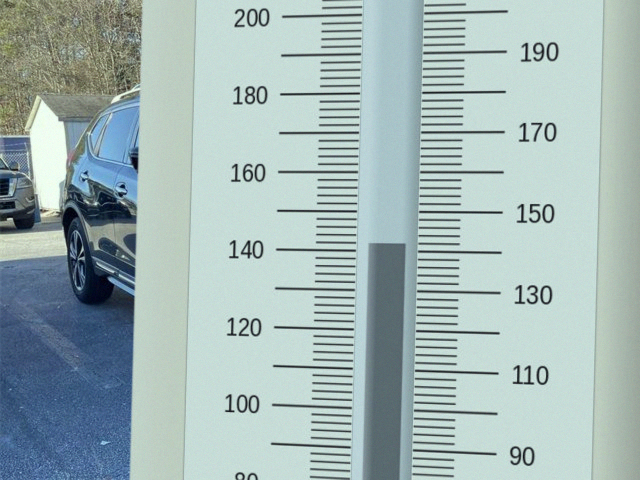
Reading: 142 (mmHg)
